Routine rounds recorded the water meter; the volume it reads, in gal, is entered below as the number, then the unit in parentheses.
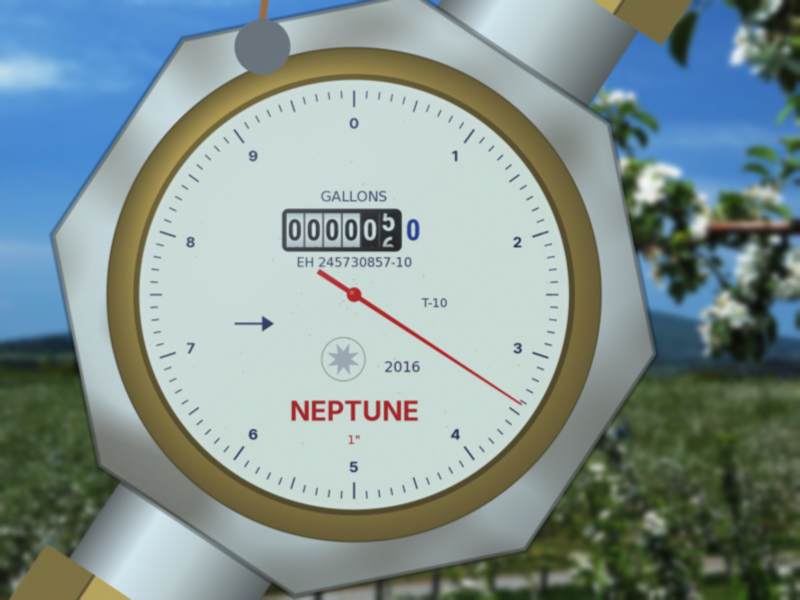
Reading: 53.4 (gal)
